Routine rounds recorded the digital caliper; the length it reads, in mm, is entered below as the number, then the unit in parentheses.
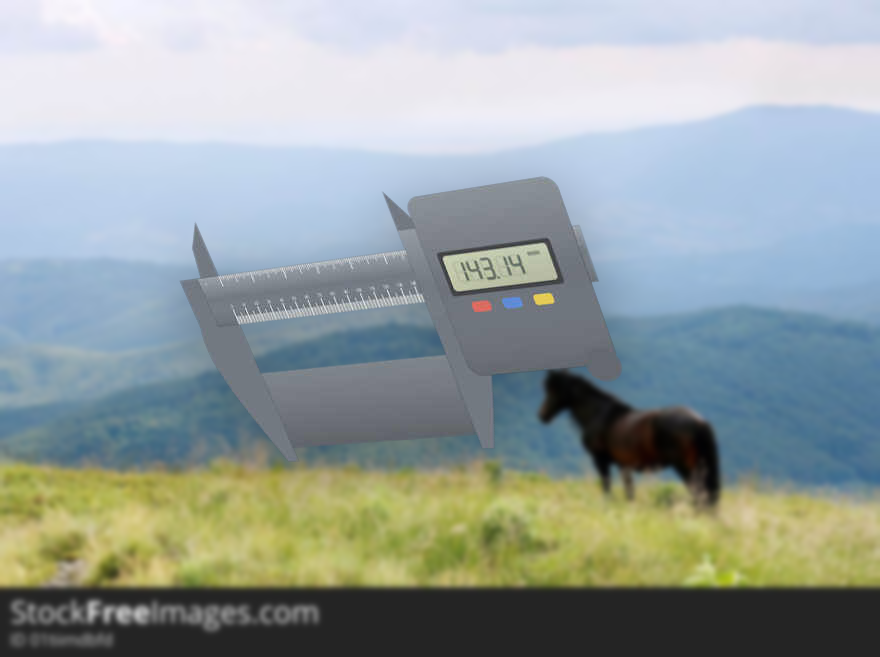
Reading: 143.14 (mm)
